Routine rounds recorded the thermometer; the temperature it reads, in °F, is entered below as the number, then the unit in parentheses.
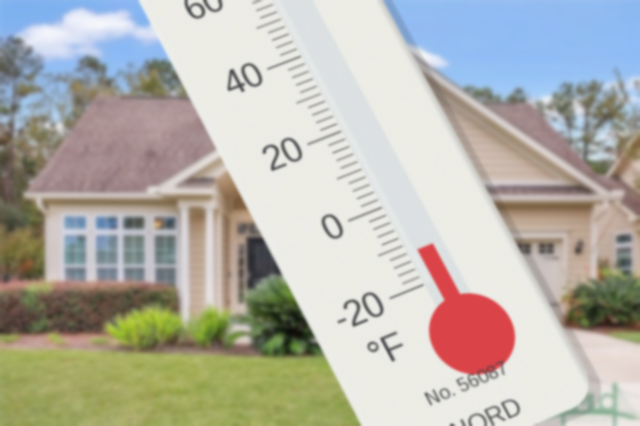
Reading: -12 (°F)
